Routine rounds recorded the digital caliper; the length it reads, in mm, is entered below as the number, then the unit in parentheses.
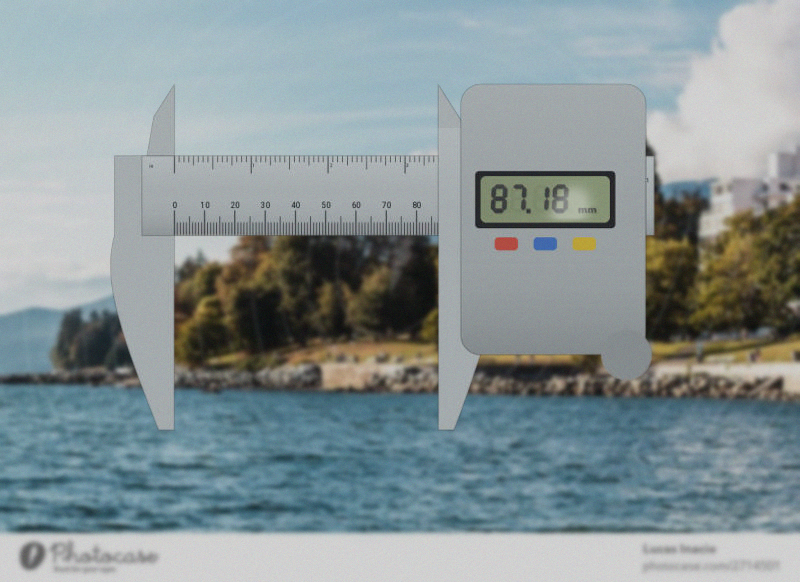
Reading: 87.18 (mm)
